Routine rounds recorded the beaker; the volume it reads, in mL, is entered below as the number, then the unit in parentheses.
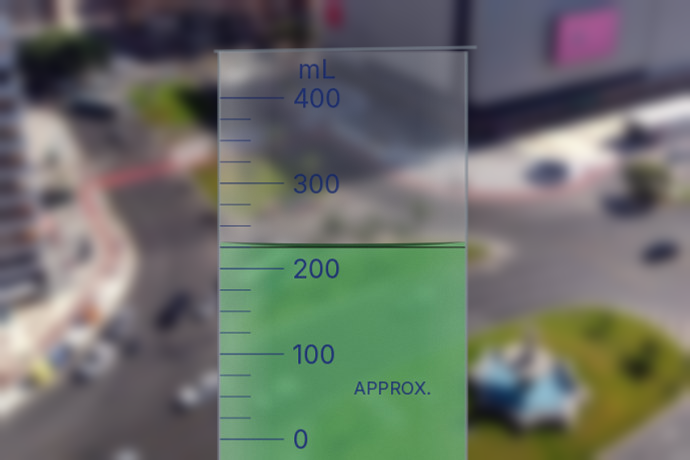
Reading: 225 (mL)
